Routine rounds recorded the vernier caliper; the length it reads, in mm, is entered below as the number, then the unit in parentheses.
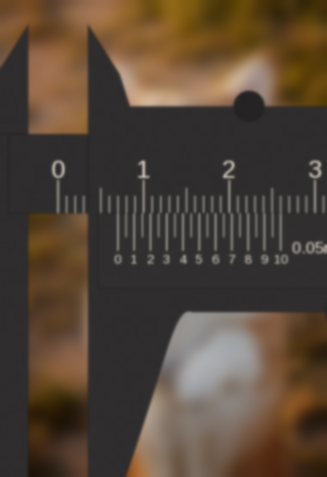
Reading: 7.0 (mm)
